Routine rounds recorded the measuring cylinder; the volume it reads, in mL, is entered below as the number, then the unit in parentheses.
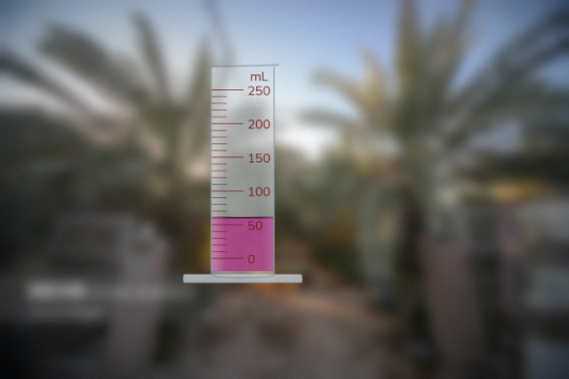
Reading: 60 (mL)
